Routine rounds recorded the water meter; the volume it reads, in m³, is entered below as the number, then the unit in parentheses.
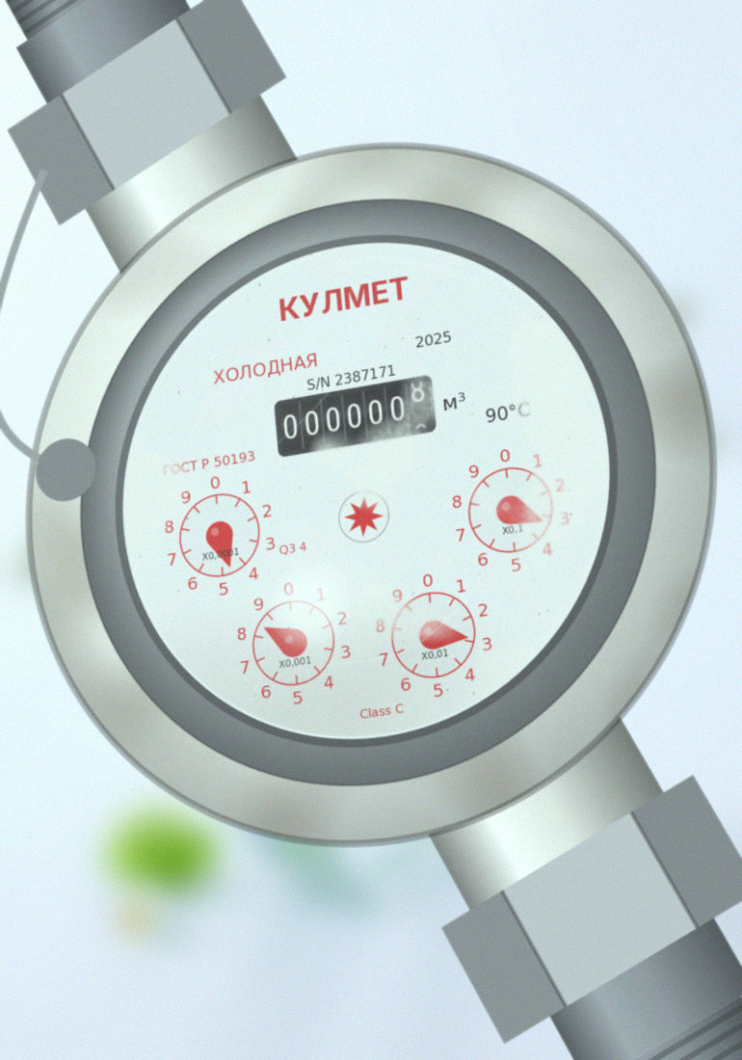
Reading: 8.3284 (m³)
